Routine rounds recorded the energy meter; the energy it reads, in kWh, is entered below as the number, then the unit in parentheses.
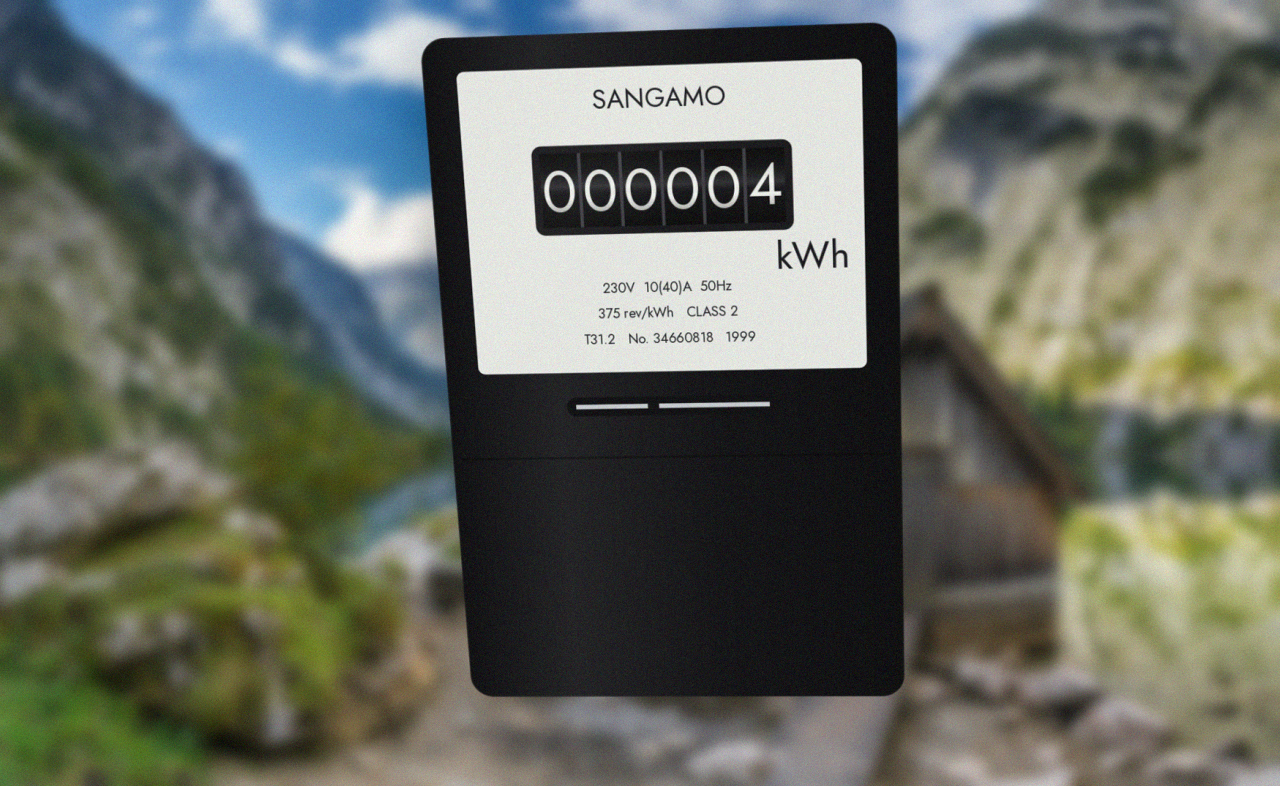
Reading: 4 (kWh)
